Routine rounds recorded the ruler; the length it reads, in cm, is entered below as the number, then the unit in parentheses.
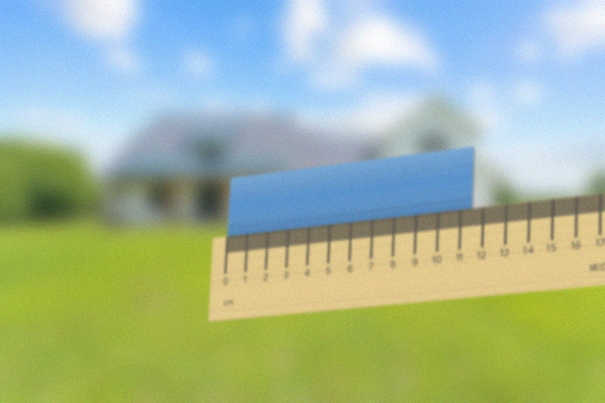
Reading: 11.5 (cm)
